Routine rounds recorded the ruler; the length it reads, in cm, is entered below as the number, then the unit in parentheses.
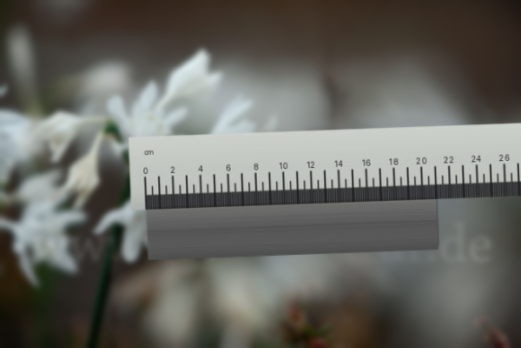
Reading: 21 (cm)
